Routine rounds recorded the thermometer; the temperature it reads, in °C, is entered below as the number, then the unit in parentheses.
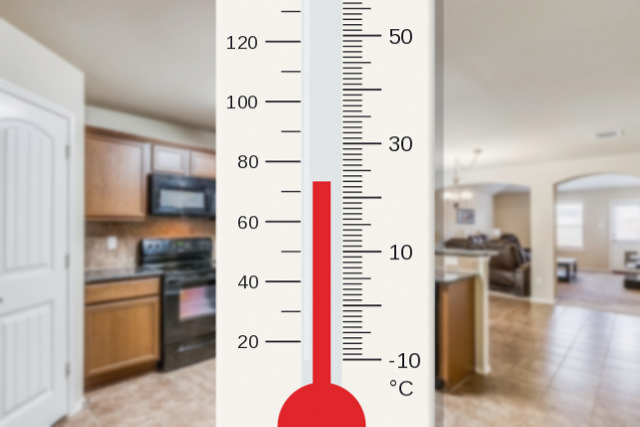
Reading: 23 (°C)
